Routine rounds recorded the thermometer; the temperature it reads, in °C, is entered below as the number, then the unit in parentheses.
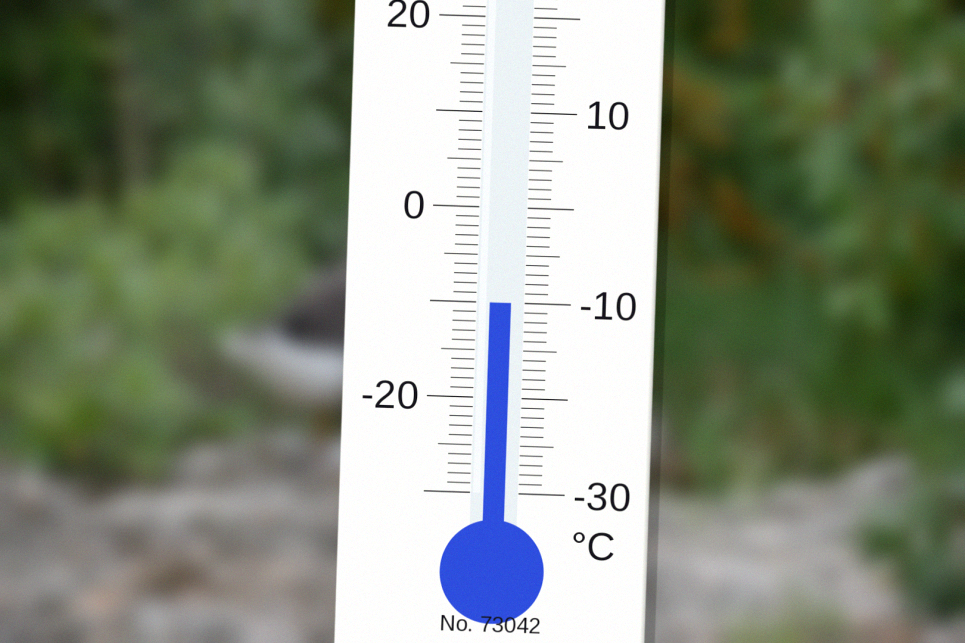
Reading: -10 (°C)
